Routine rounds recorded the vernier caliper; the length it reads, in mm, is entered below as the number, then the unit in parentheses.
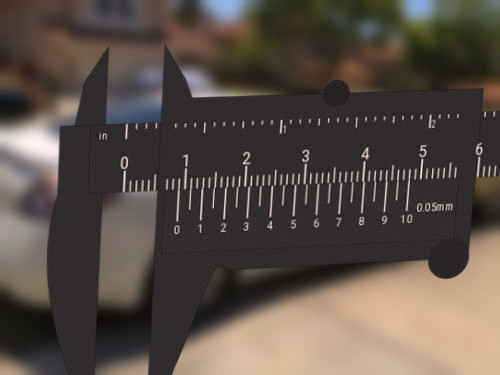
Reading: 9.0 (mm)
